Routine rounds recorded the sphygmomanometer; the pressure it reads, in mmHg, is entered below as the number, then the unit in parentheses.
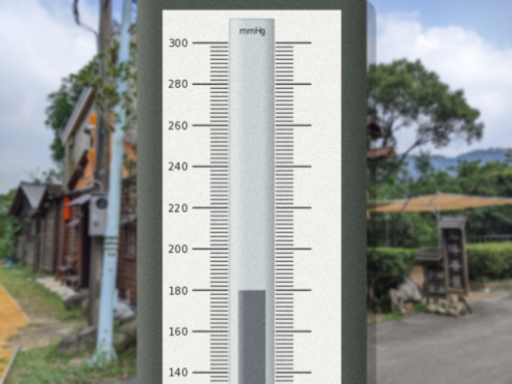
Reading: 180 (mmHg)
